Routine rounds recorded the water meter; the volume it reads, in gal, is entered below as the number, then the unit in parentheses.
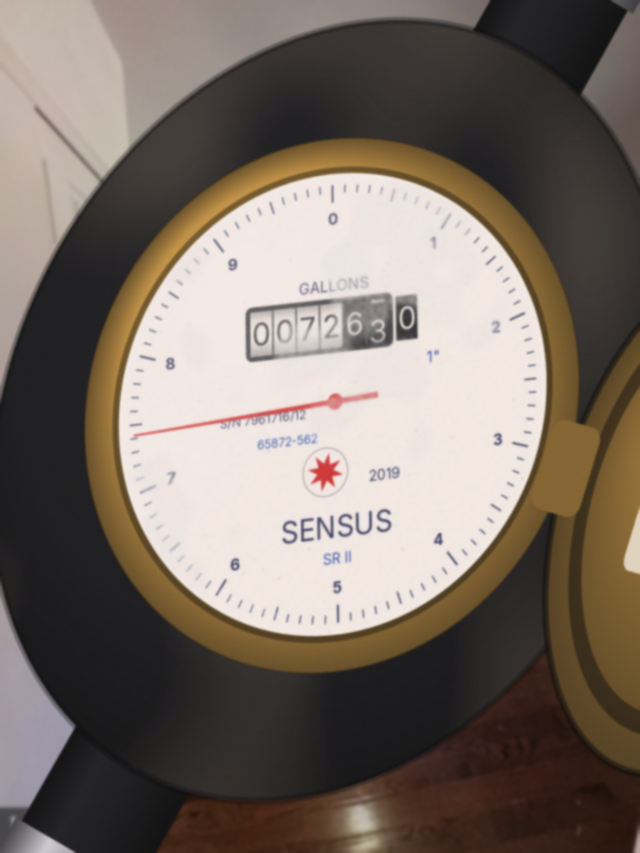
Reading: 72627.4 (gal)
